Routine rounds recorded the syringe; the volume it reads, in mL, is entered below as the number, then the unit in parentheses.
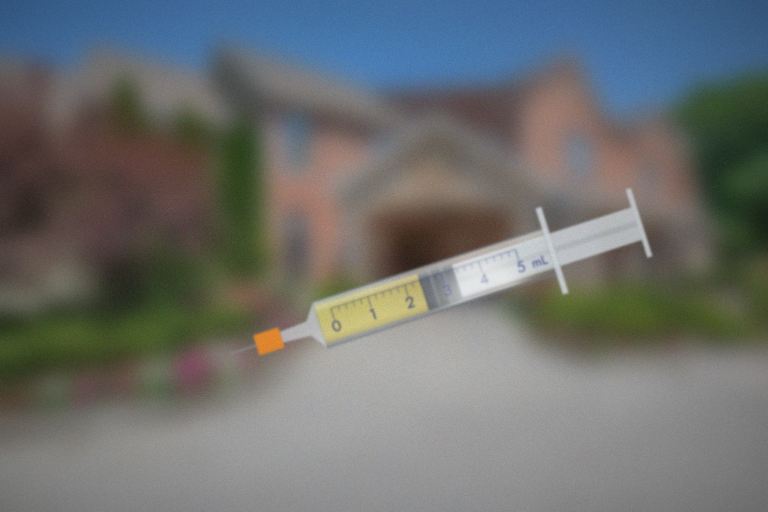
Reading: 2.4 (mL)
